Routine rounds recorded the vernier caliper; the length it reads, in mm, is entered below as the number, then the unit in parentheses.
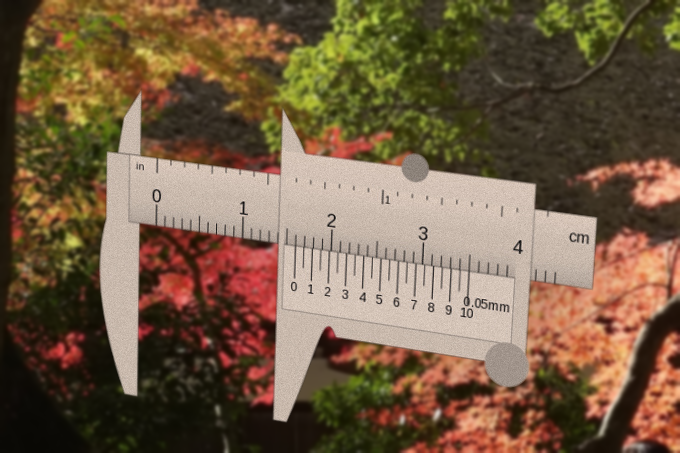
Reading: 16.0 (mm)
